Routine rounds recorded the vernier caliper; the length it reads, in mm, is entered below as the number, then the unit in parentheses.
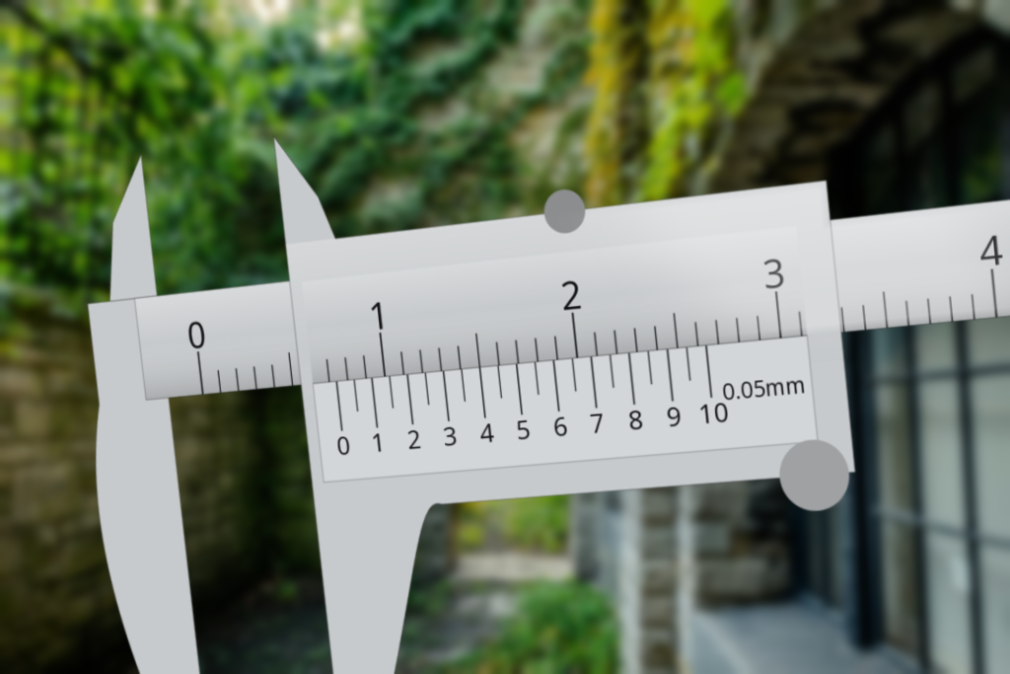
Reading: 7.4 (mm)
